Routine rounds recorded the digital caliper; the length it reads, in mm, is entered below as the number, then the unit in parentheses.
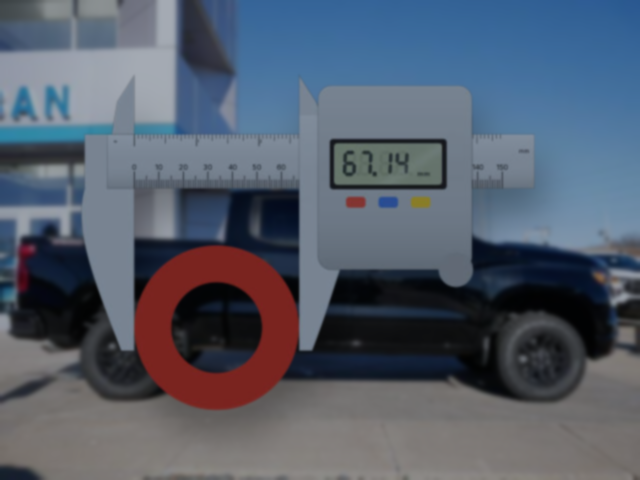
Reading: 67.14 (mm)
